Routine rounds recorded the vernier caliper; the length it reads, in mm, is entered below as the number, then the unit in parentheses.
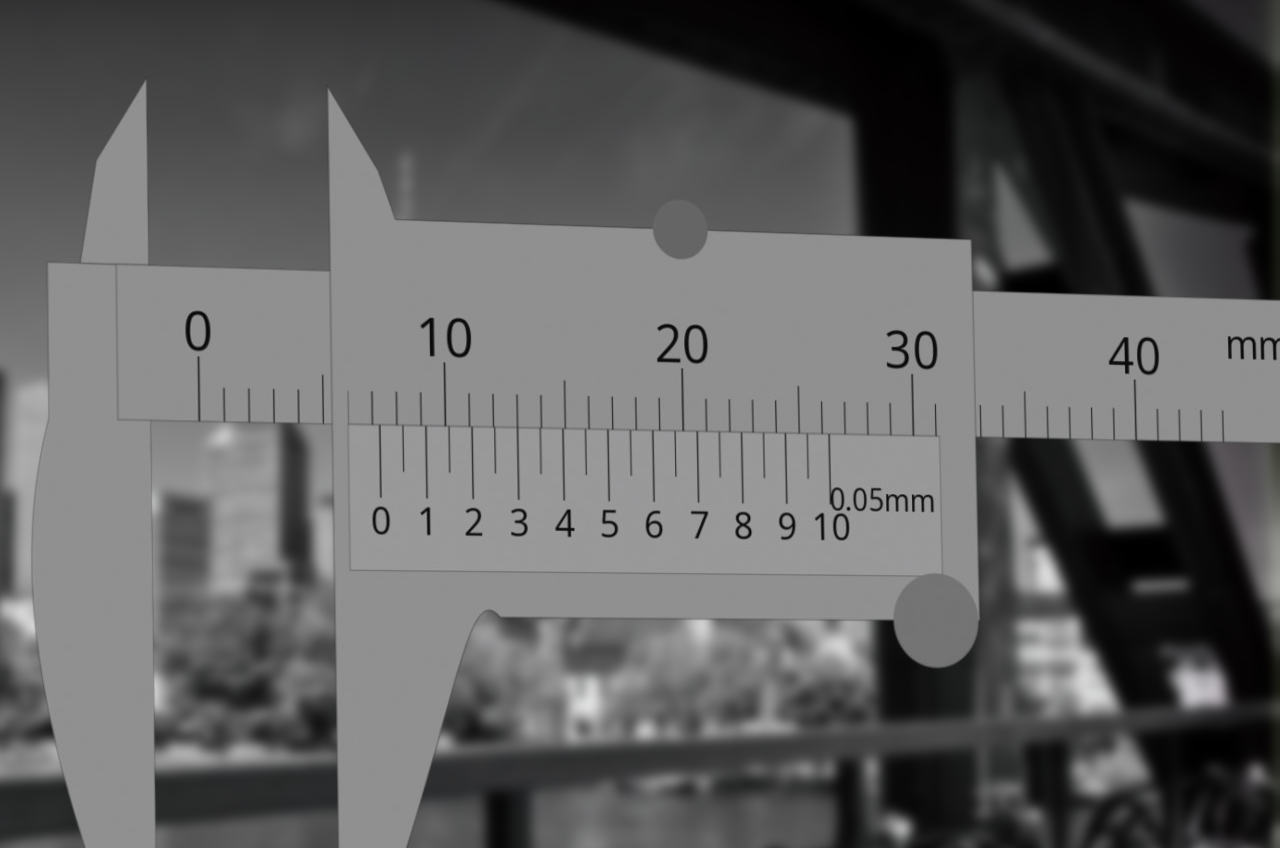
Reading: 7.3 (mm)
